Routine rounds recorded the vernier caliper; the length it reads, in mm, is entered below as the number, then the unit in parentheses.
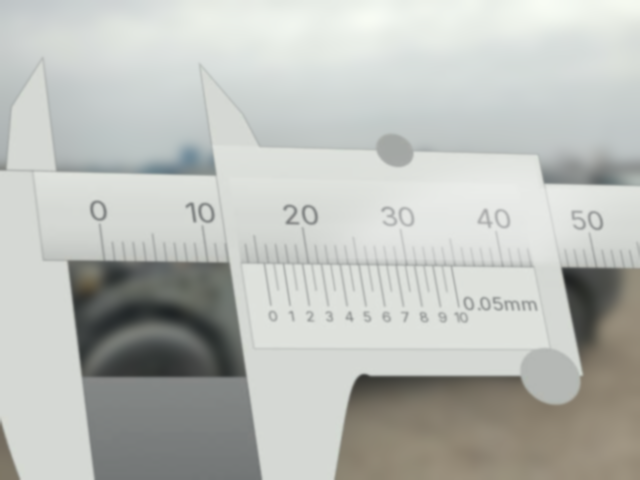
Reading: 15.6 (mm)
